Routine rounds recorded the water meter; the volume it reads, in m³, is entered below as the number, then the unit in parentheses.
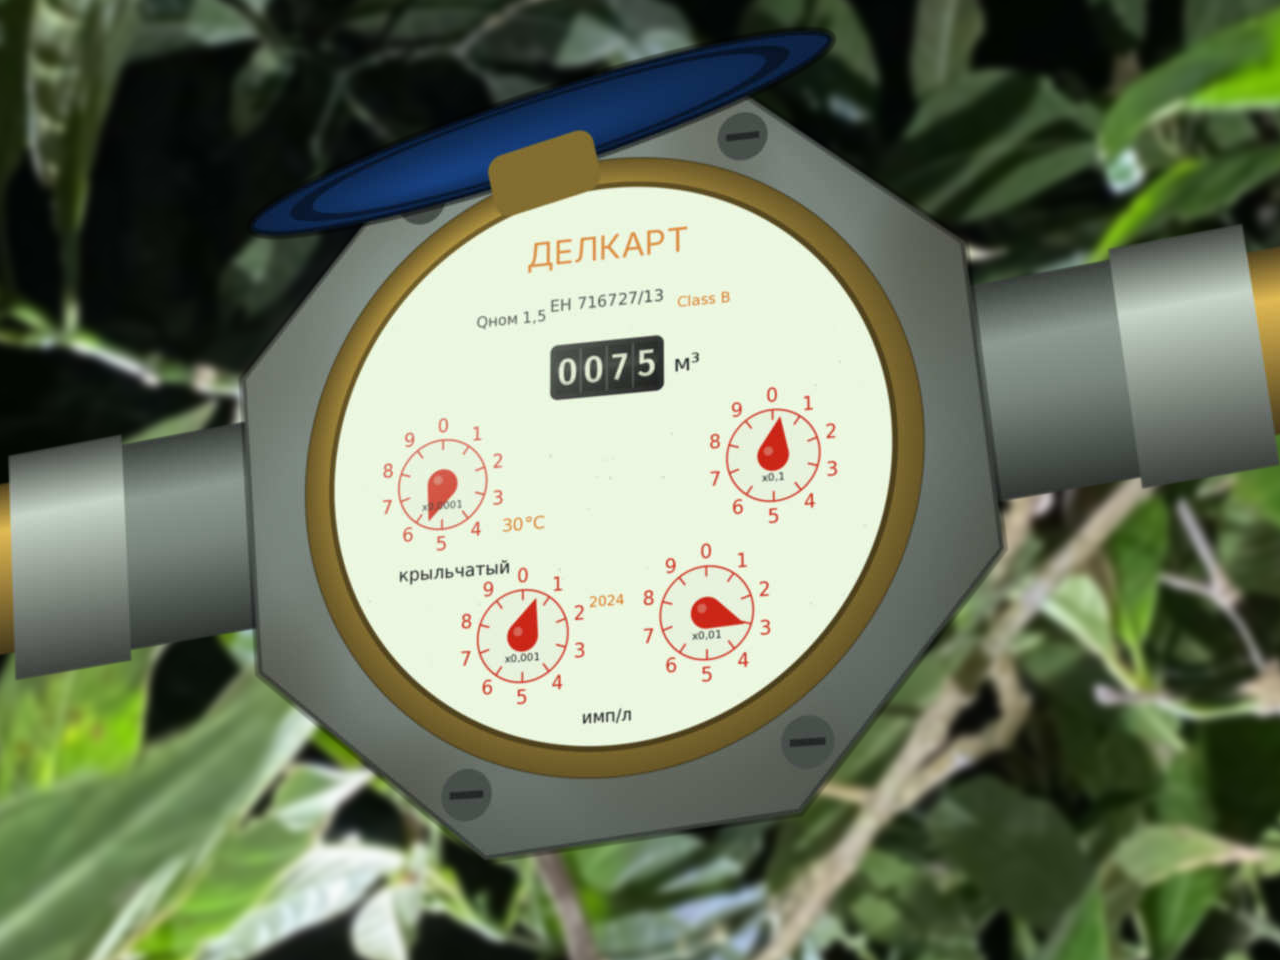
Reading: 75.0305 (m³)
